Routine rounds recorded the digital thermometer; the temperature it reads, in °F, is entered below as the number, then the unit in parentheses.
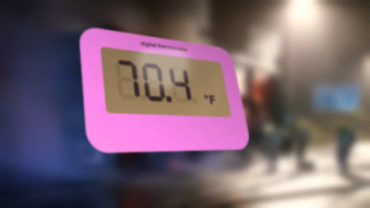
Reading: 70.4 (°F)
